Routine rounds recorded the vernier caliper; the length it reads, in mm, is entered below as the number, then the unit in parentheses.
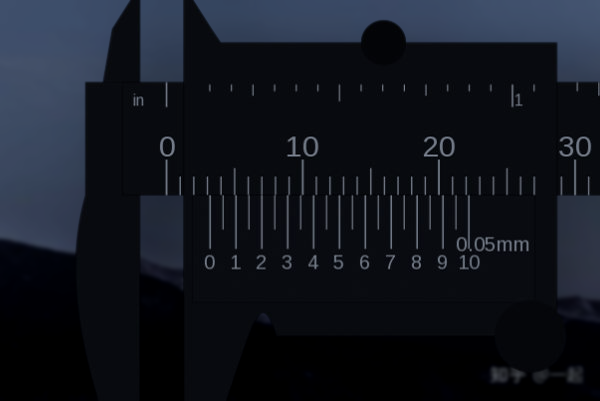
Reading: 3.2 (mm)
